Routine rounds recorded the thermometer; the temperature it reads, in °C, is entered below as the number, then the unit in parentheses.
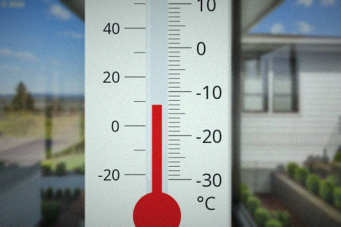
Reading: -13 (°C)
